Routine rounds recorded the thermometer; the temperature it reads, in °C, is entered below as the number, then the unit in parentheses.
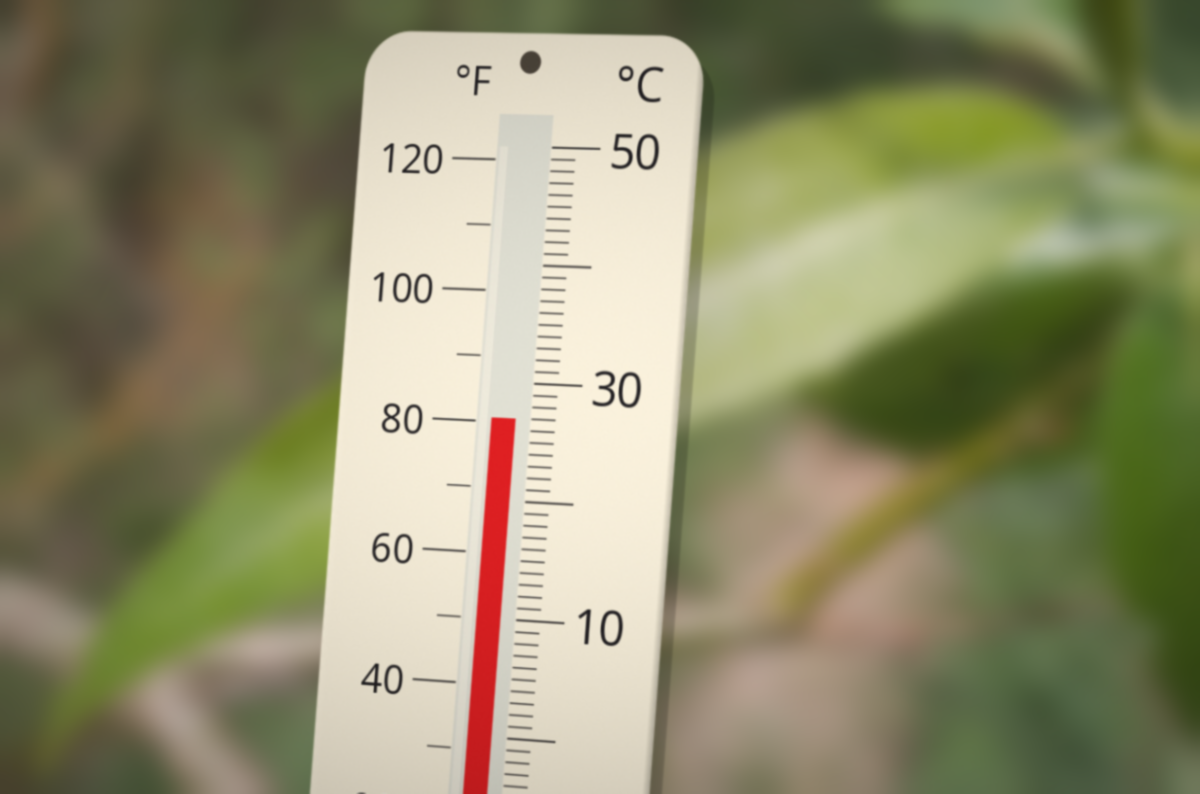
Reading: 27 (°C)
